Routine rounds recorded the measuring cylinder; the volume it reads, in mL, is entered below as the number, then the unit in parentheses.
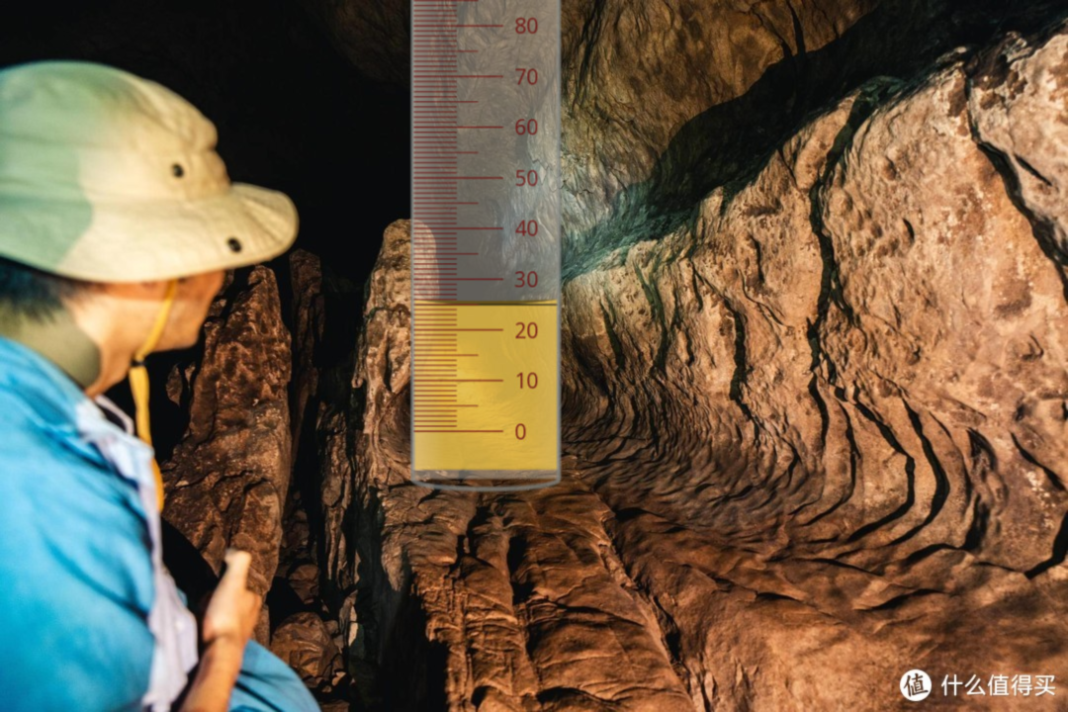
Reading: 25 (mL)
